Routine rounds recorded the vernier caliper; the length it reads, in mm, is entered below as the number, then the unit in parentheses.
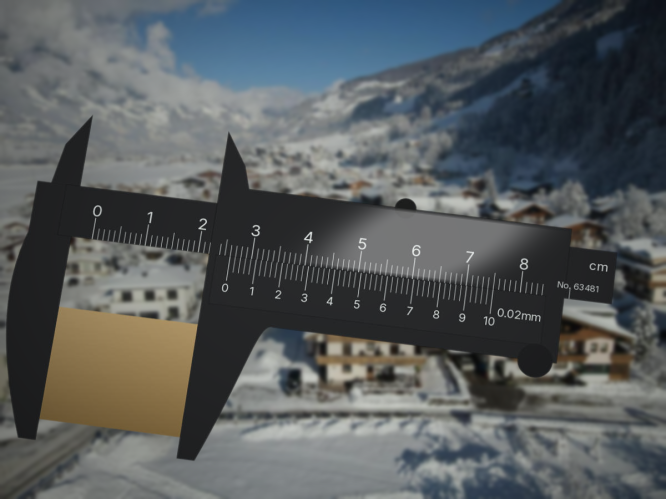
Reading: 26.0 (mm)
